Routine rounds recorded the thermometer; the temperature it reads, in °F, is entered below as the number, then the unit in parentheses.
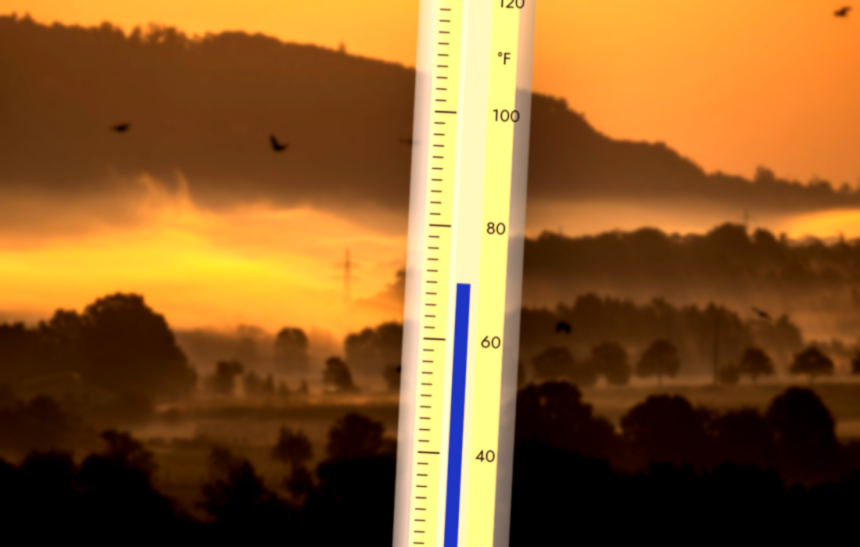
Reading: 70 (°F)
